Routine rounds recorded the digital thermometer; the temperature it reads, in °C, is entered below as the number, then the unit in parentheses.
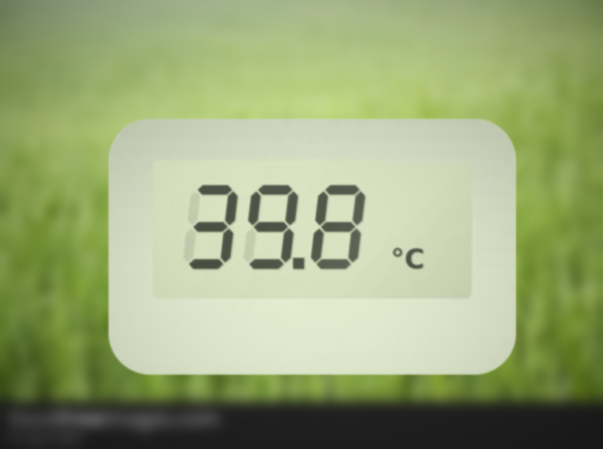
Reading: 39.8 (°C)
